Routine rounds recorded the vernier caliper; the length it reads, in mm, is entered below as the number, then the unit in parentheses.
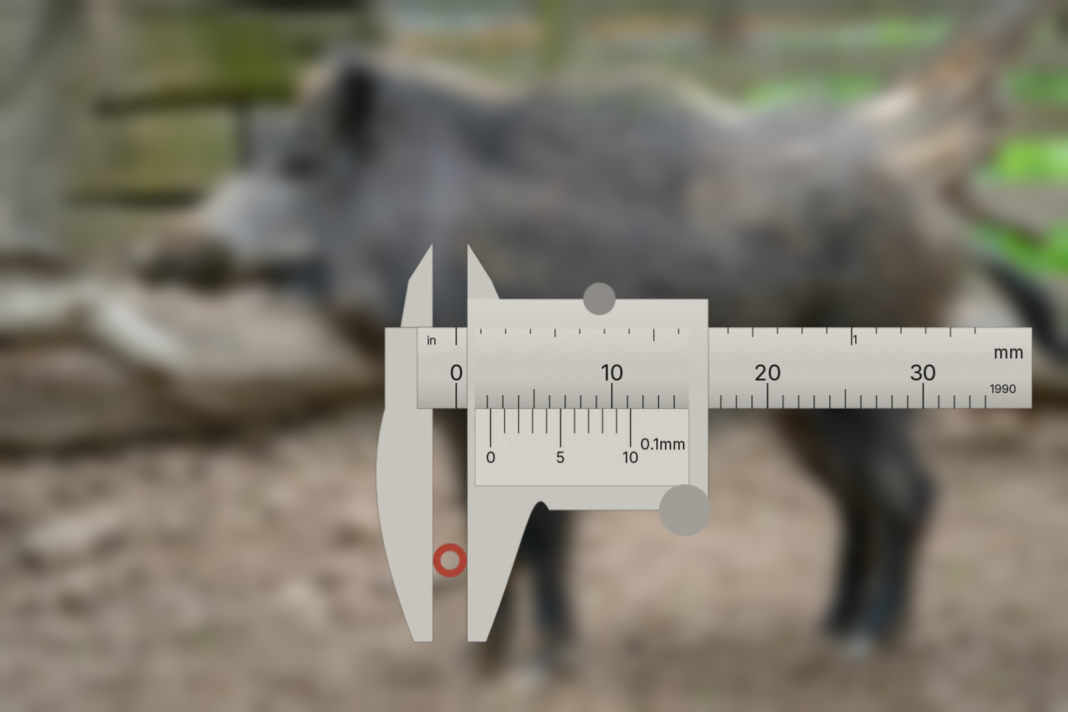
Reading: 2.2 (mm)
